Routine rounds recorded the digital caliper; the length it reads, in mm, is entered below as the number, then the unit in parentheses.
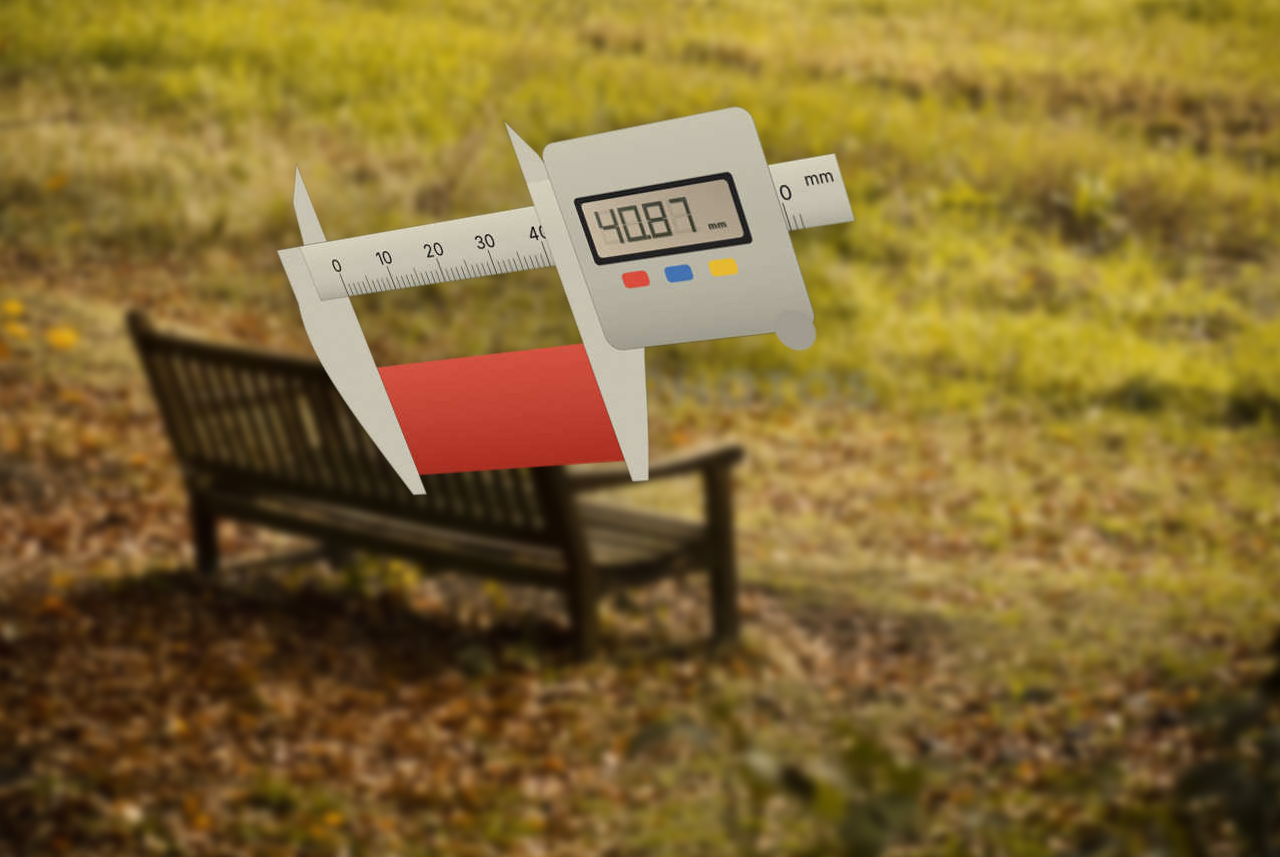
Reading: 40.87 (mm)
